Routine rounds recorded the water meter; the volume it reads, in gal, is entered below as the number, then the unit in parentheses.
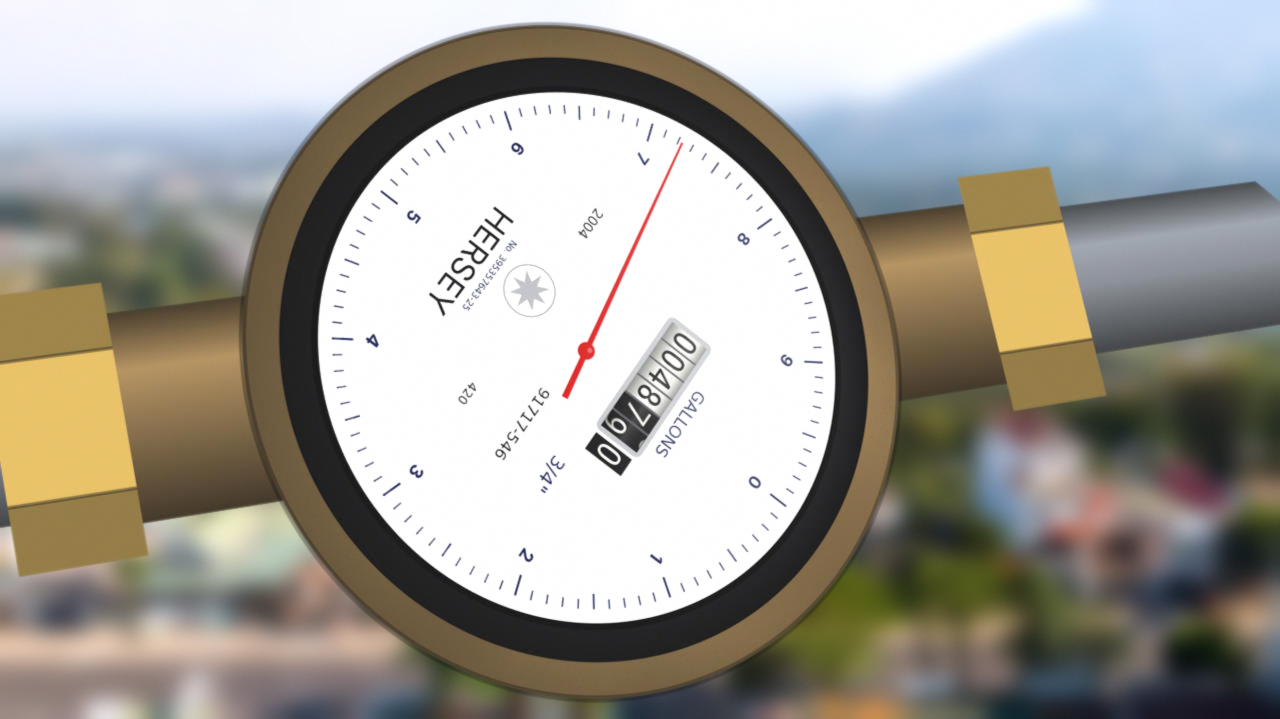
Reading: 48787.2 (gal)
